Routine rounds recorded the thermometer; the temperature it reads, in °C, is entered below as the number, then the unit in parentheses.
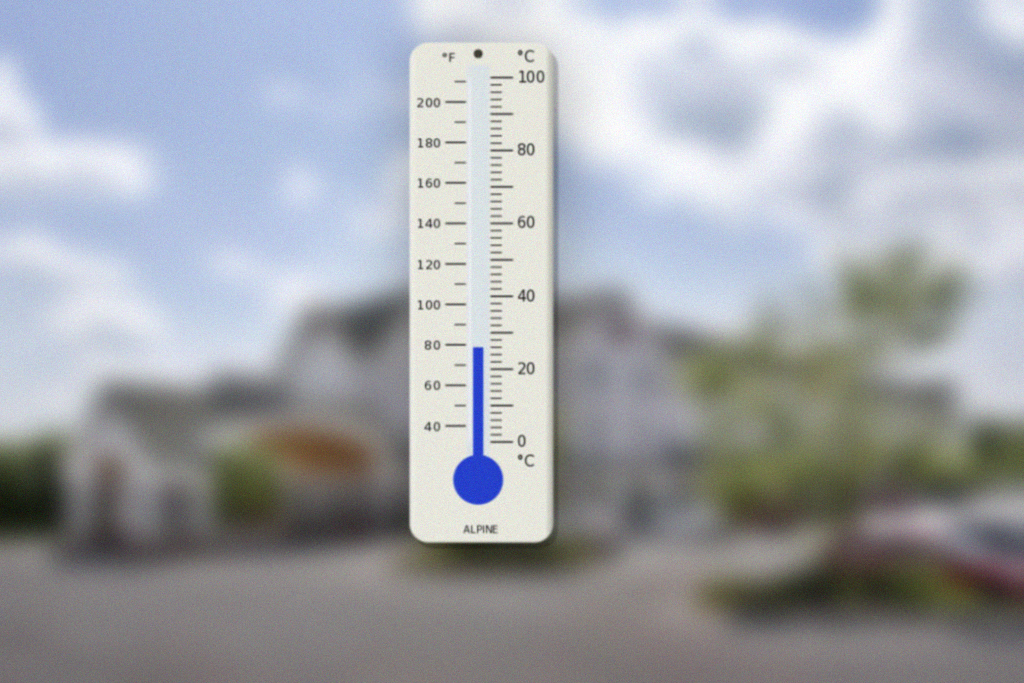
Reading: 26 (°C)
